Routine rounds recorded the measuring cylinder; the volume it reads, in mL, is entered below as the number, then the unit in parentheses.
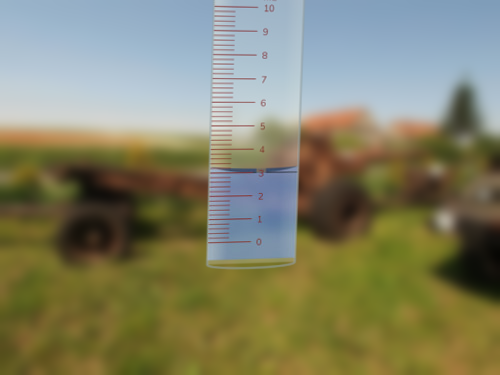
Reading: 3 (mL)
